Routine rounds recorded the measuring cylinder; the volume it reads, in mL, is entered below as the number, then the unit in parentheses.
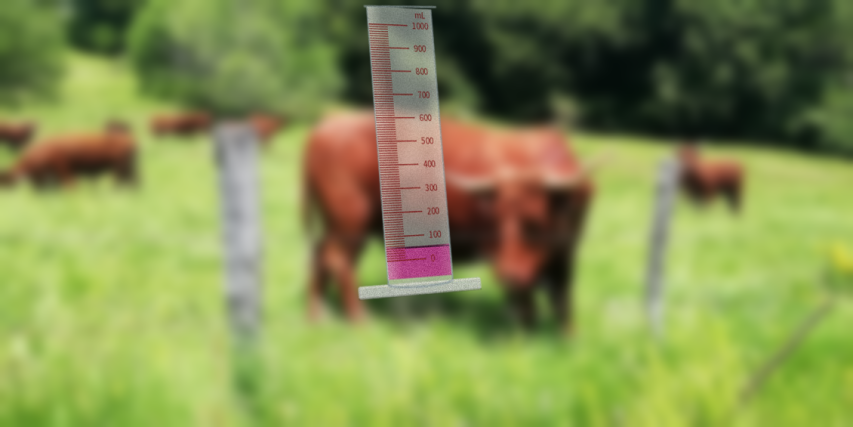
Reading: 50 (mL)
